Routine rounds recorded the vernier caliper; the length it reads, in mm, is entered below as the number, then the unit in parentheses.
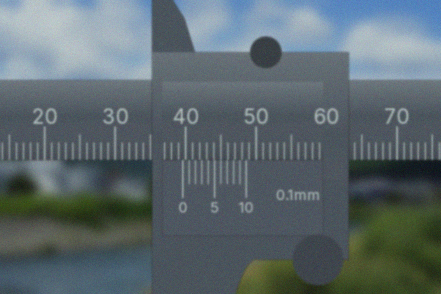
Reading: 39.6 (mm)
